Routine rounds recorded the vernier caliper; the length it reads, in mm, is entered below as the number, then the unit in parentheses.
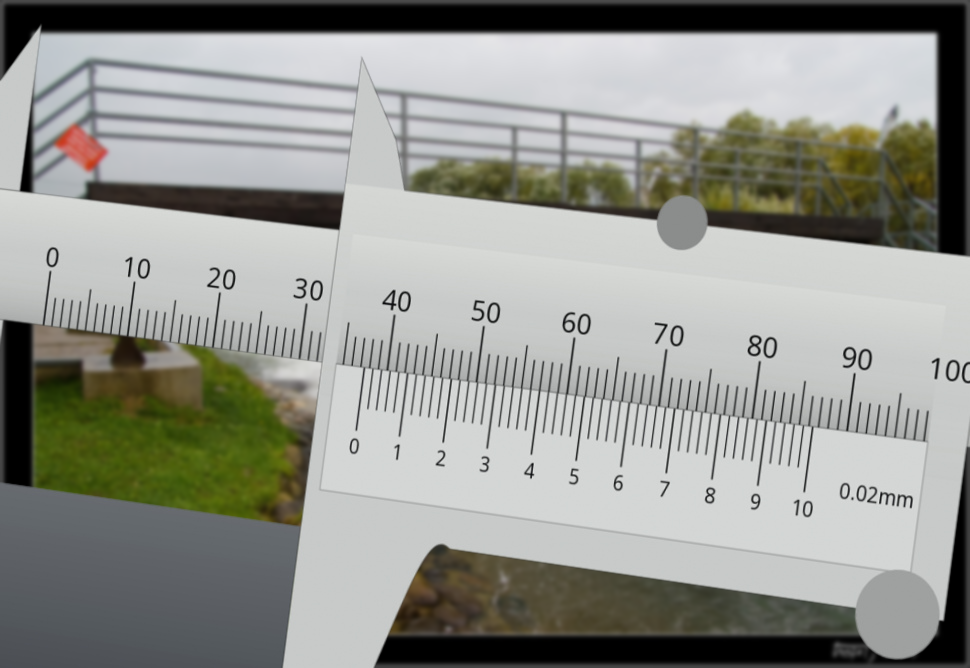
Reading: 37.4 (mm)
